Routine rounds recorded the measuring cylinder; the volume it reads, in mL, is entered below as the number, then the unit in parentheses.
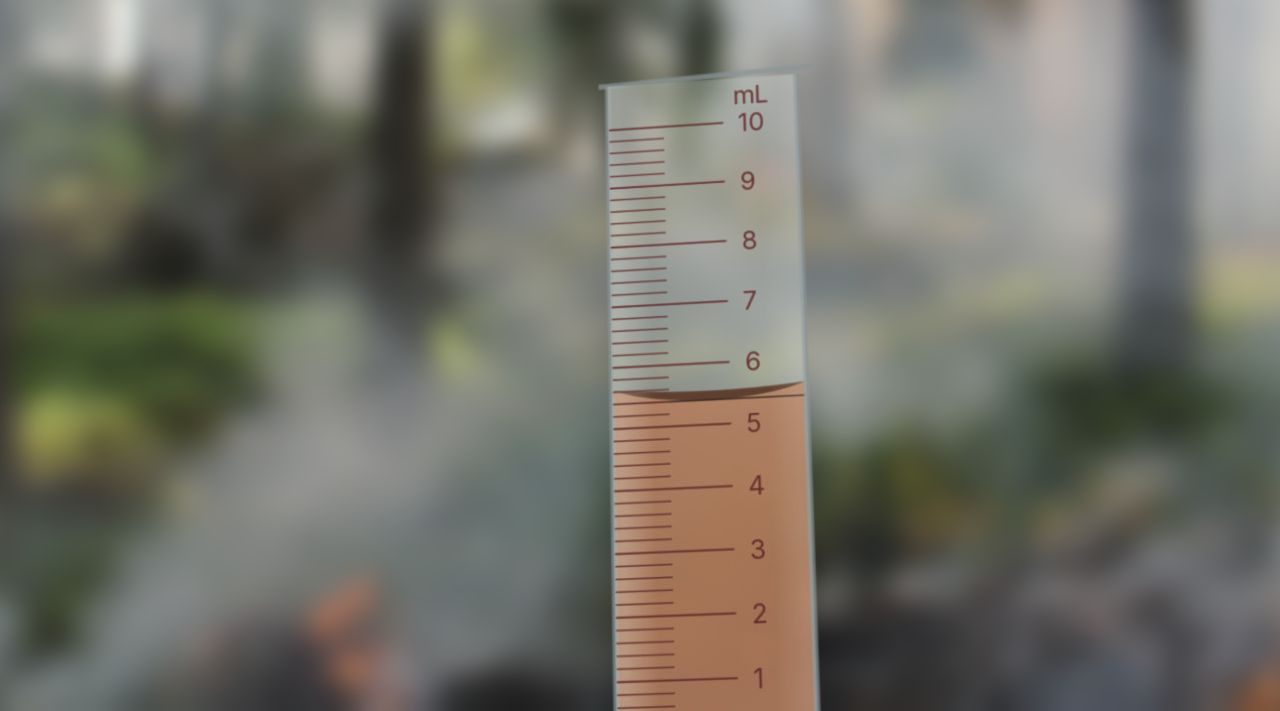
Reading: 5.4 (mL)
